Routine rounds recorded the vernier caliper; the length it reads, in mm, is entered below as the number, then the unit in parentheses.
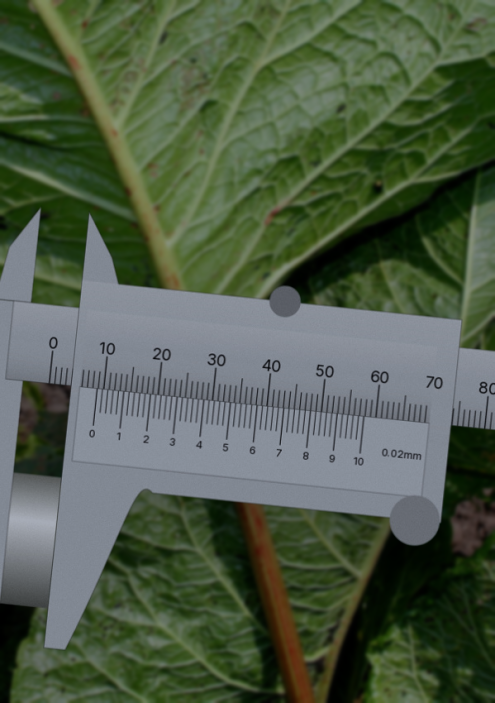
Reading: 8.8 (mm)
